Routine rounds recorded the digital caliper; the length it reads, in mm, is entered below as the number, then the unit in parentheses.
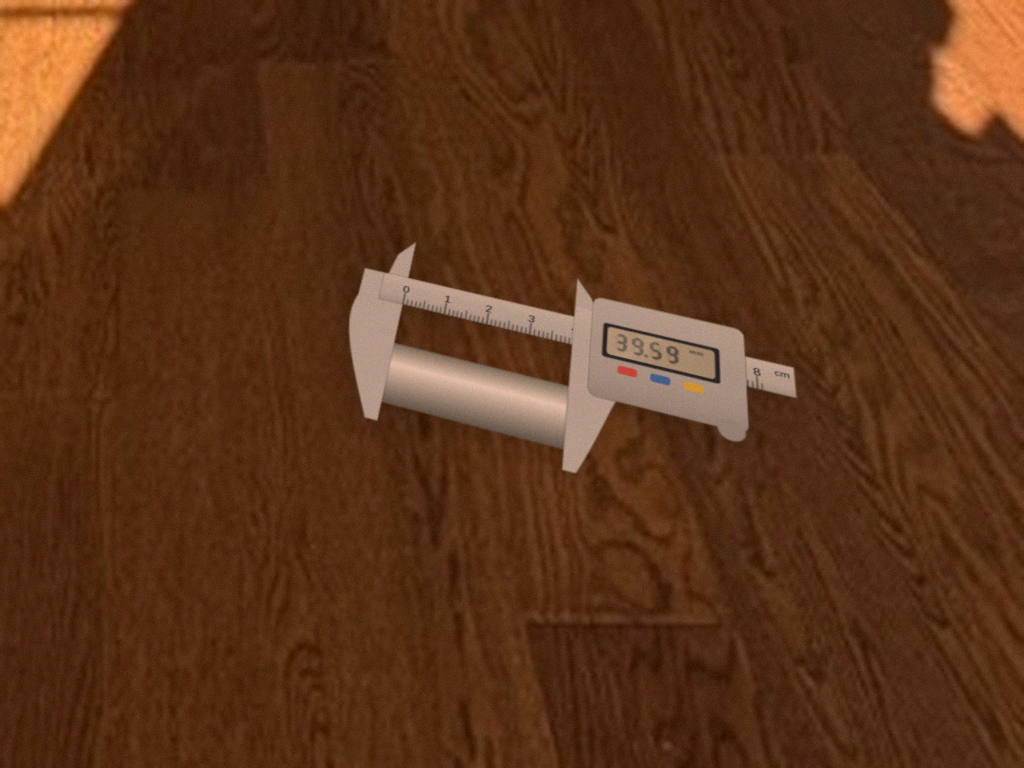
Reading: 39.59 (mm)
